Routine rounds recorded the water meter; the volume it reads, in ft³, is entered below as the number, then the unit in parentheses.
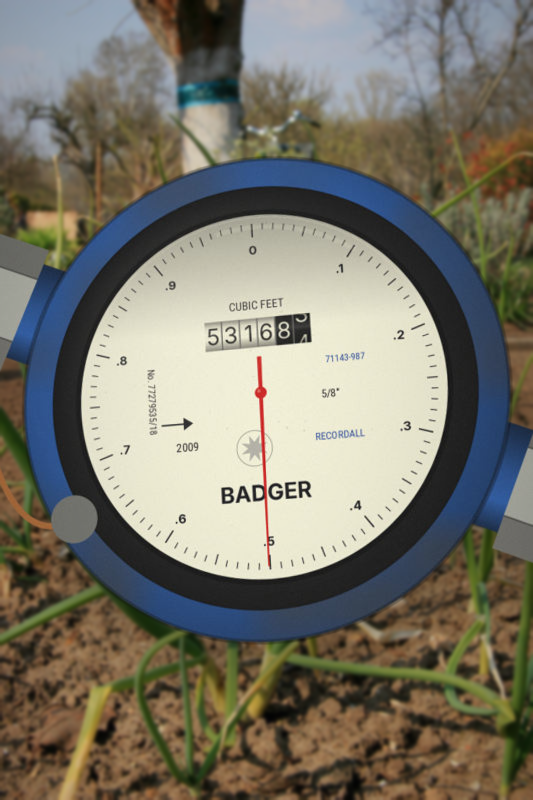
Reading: 531683.50 (ft³)
